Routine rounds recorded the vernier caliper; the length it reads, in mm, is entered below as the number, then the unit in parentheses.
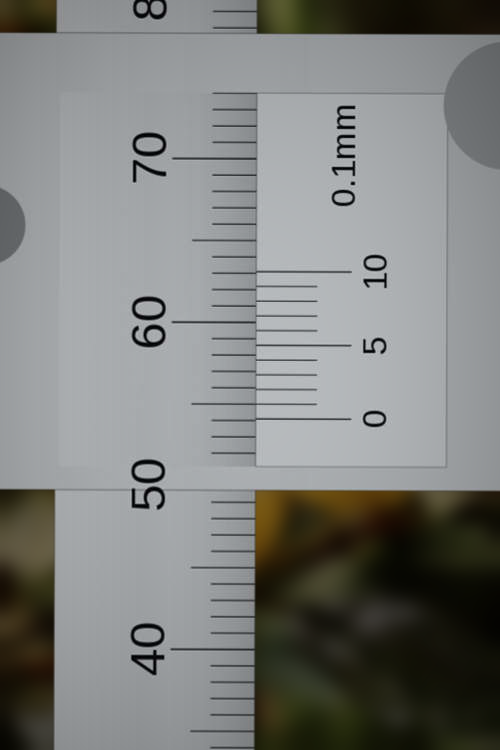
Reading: 54.1 (mm)
